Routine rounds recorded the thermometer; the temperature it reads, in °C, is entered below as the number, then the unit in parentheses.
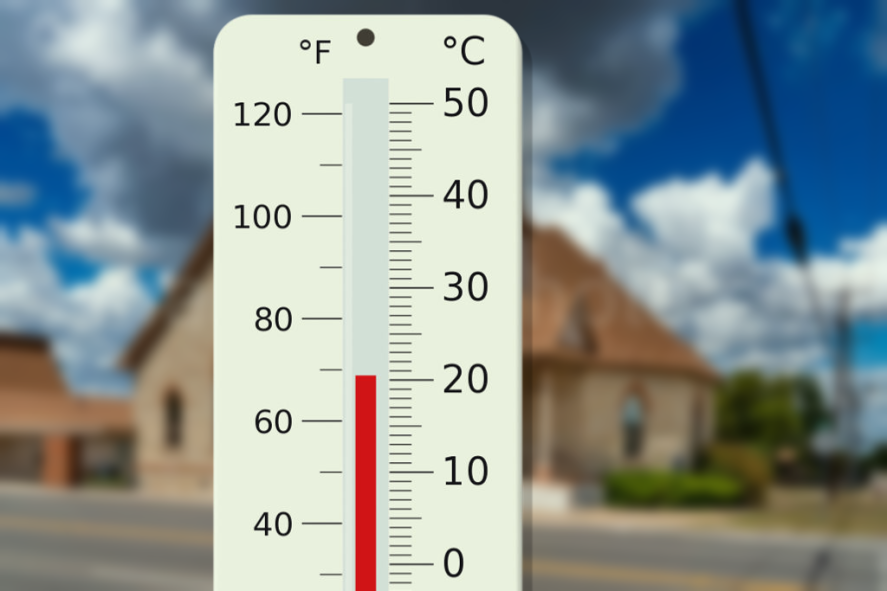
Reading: 20.5 (°C)
